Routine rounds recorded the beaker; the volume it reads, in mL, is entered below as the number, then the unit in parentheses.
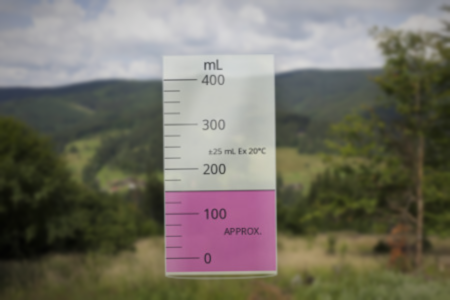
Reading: 150 (mL)
